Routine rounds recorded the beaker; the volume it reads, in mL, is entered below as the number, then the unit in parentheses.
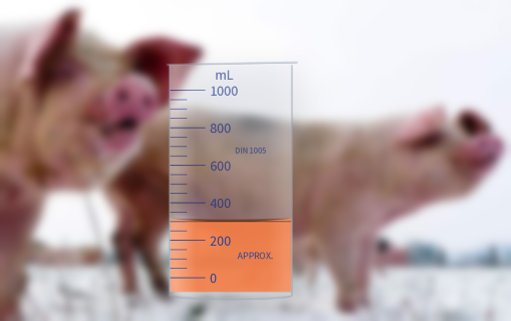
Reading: 300 (mL)
